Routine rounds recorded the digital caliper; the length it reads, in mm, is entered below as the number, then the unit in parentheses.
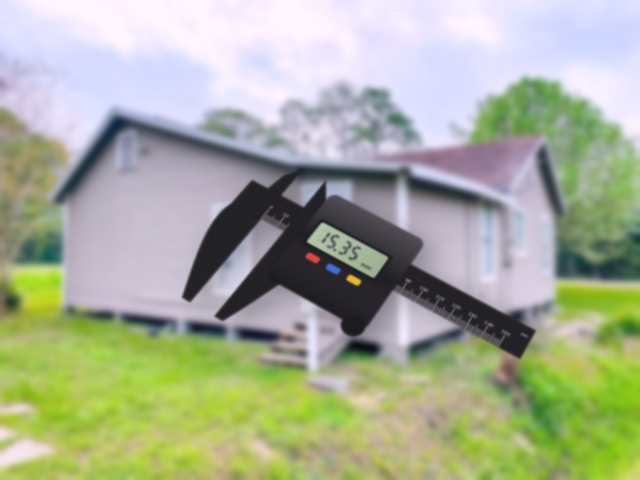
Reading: 15.35 (mm)
